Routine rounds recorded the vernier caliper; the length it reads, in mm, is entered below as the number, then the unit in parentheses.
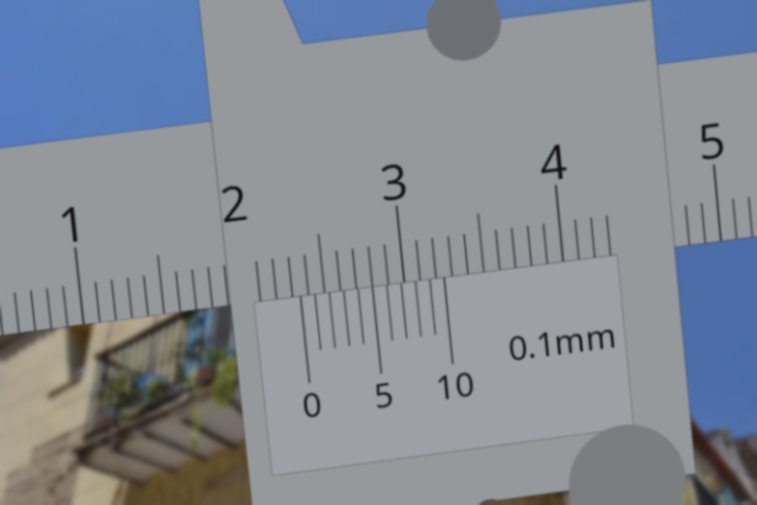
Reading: 23.5 (mm)
